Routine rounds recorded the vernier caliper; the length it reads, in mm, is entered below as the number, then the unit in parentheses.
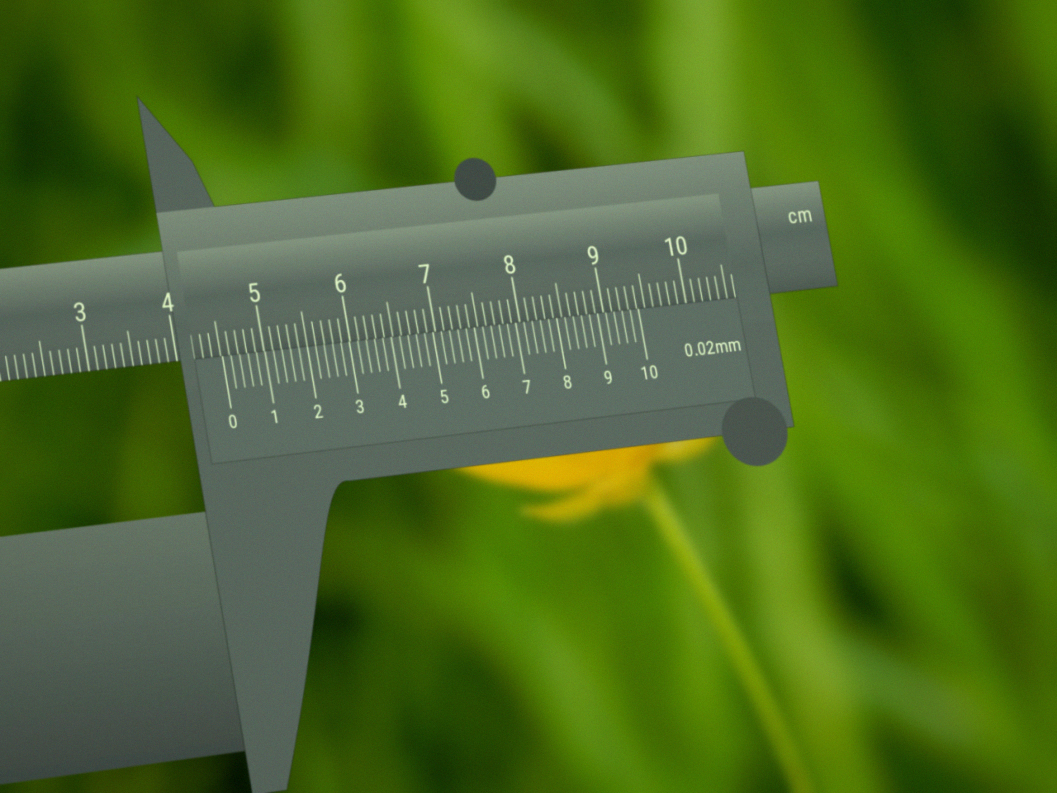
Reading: 45.2 (mm)
